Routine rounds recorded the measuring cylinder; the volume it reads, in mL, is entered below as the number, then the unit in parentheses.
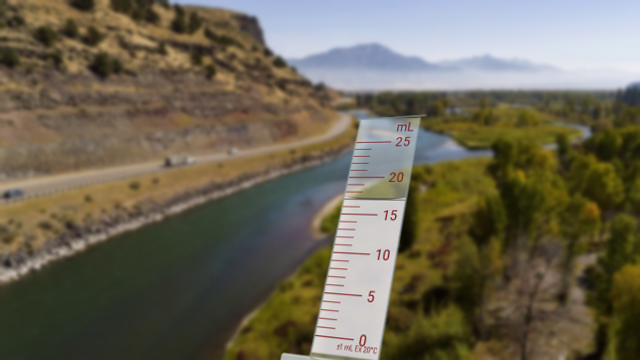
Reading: 17 (mL)
